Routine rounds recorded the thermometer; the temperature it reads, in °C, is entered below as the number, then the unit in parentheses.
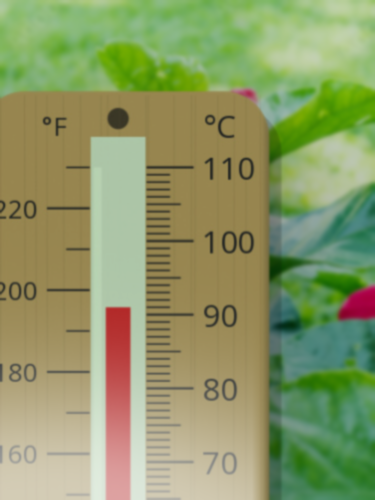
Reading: 91 (°C)
